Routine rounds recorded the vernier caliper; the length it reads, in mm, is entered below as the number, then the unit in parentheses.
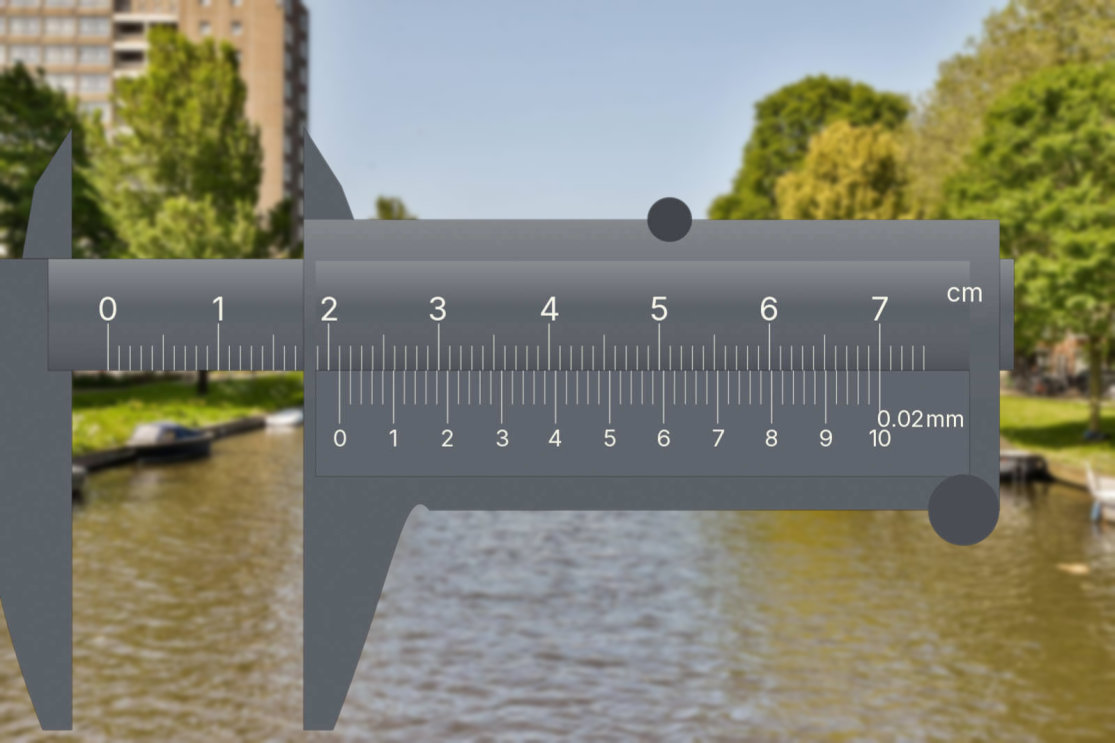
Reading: 21.0 (mm)
